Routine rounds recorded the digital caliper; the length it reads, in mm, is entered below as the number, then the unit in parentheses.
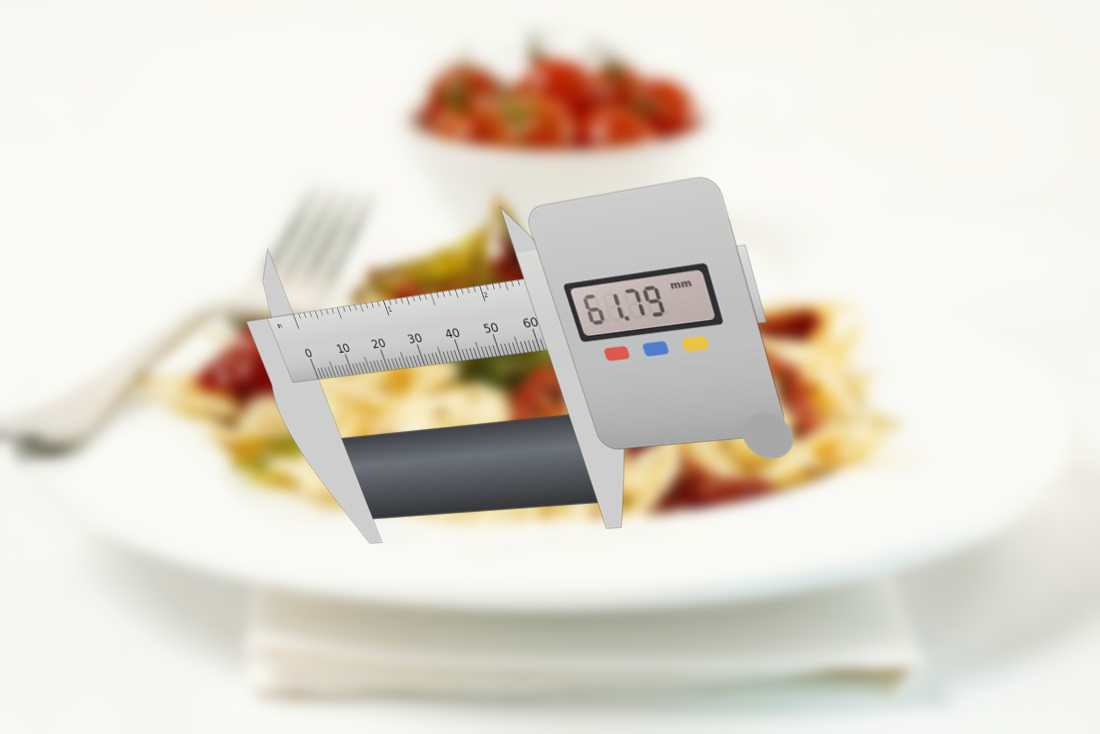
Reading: 61.79 (mm)
